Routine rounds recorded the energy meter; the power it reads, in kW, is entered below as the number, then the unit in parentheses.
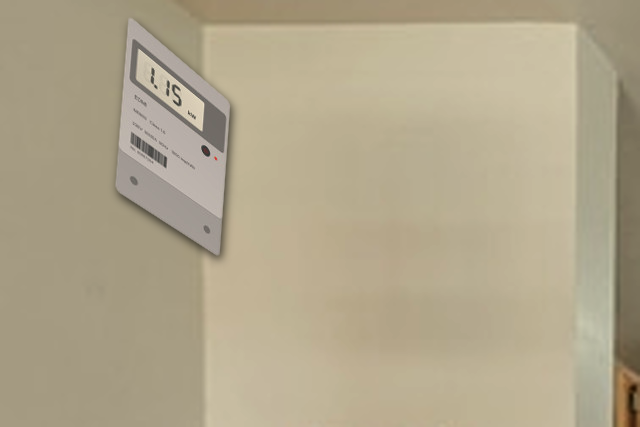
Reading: 1.15 (kW)
